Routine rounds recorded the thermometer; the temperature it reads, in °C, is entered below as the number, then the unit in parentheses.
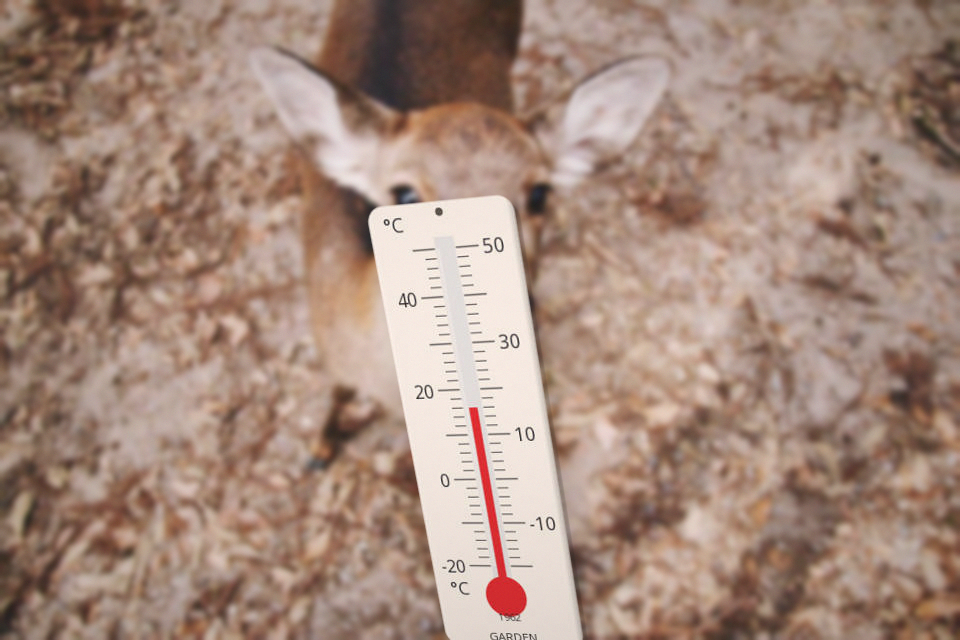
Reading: 16 (°C)
